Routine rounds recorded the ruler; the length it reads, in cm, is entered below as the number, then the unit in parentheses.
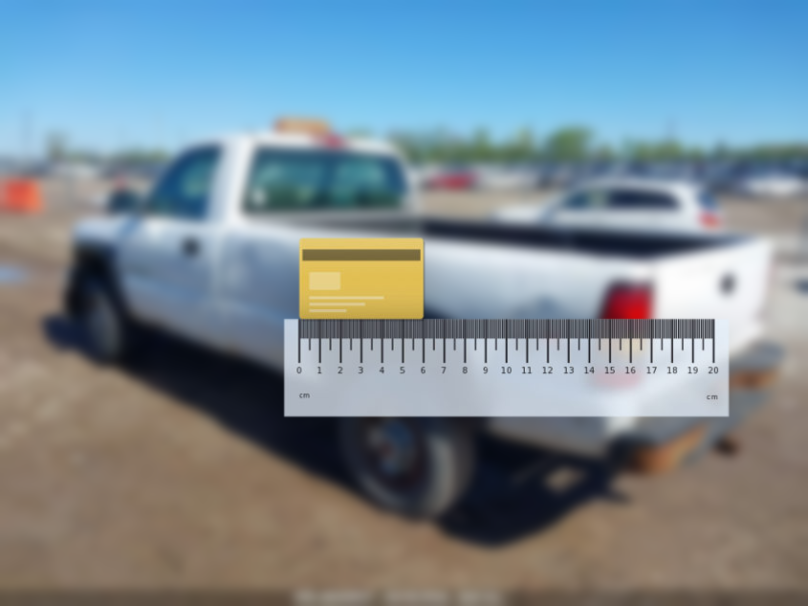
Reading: 6 (cm)
